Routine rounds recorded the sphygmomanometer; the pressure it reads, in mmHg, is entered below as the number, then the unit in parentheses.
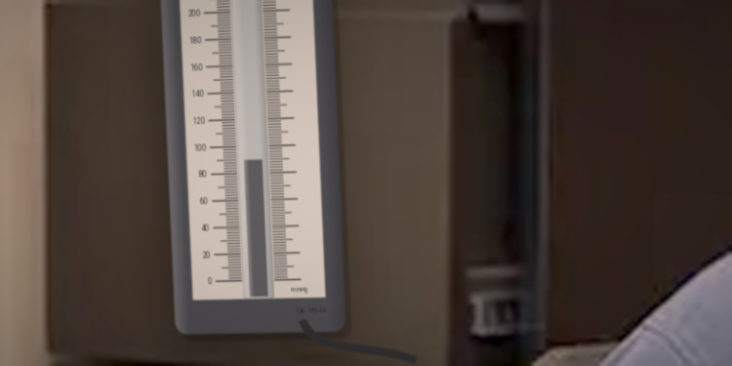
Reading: 90 (mmHg)
